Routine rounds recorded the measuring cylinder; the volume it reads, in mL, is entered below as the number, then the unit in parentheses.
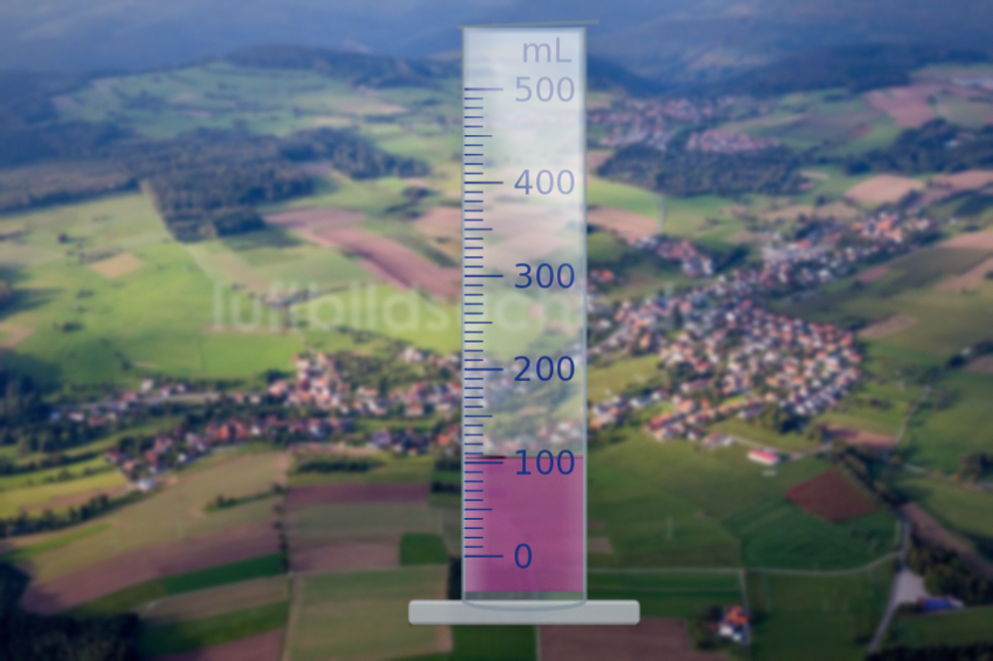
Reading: 105 (mL)
